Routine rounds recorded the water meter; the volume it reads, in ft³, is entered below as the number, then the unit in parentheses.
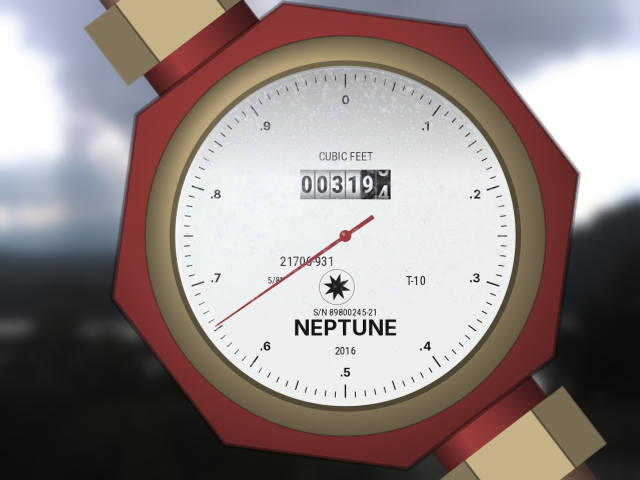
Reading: 3193.65 (ft³)
